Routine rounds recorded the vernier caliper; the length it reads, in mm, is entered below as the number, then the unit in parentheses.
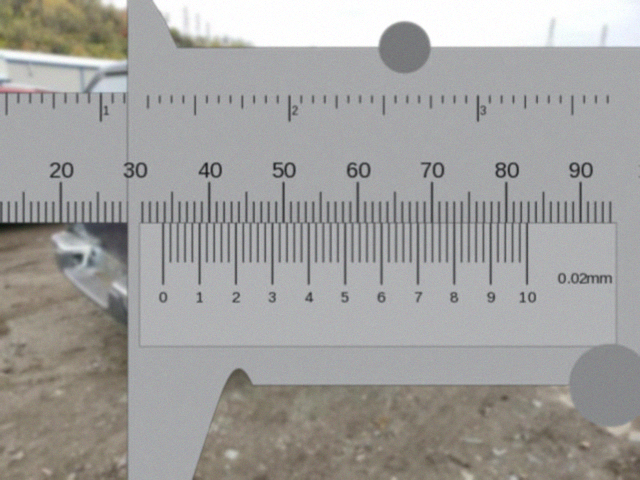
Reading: 33.8 (mm)
